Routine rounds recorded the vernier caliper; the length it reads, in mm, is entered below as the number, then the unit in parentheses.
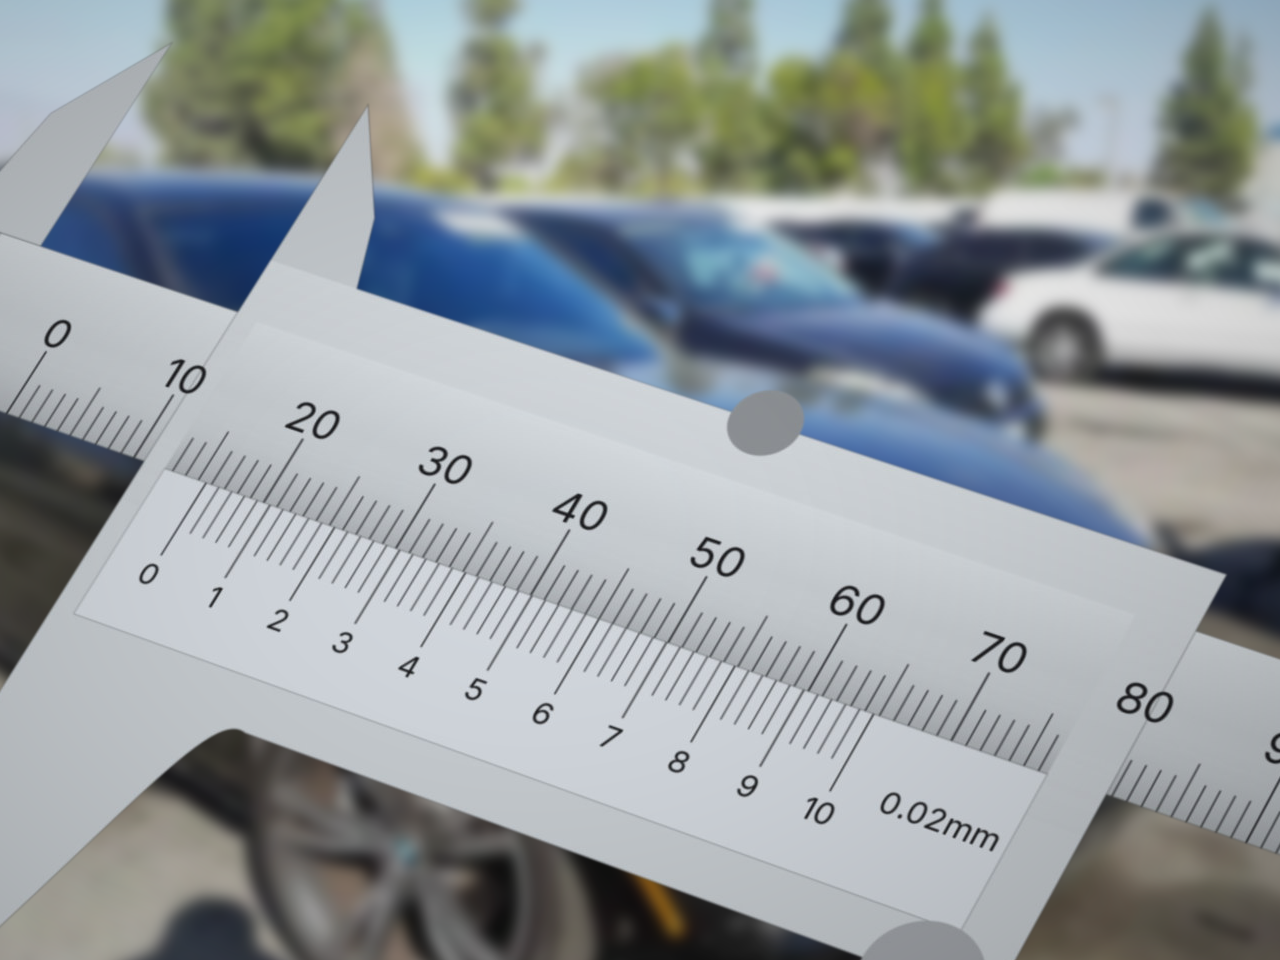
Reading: 15.6 (mm)
